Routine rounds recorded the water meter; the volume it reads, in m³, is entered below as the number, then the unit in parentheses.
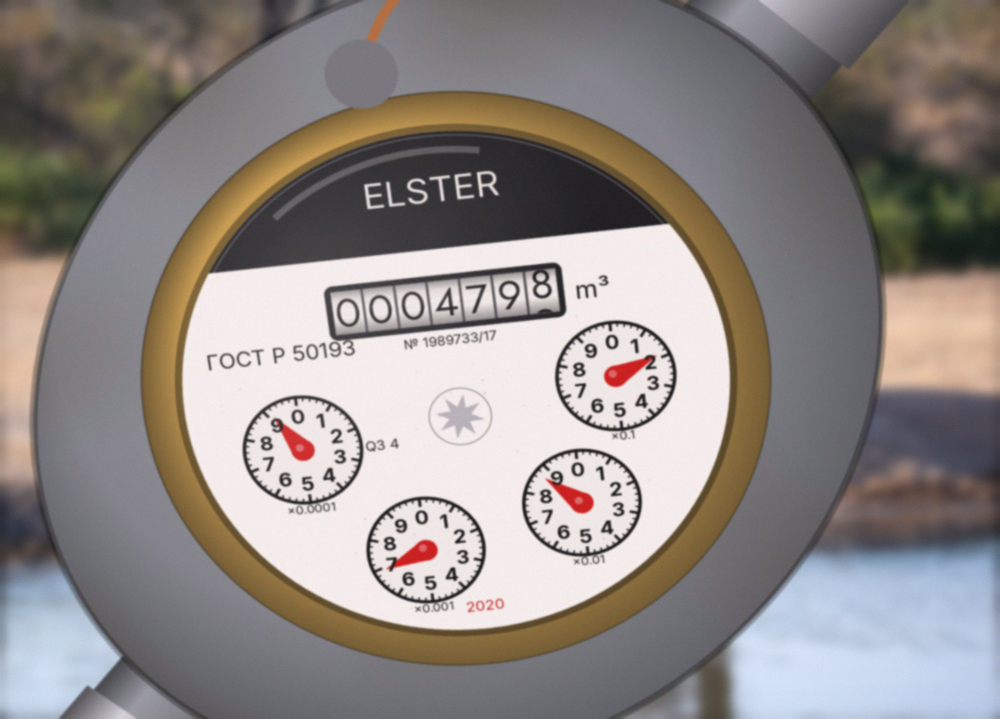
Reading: 4798.1869 (m³)
